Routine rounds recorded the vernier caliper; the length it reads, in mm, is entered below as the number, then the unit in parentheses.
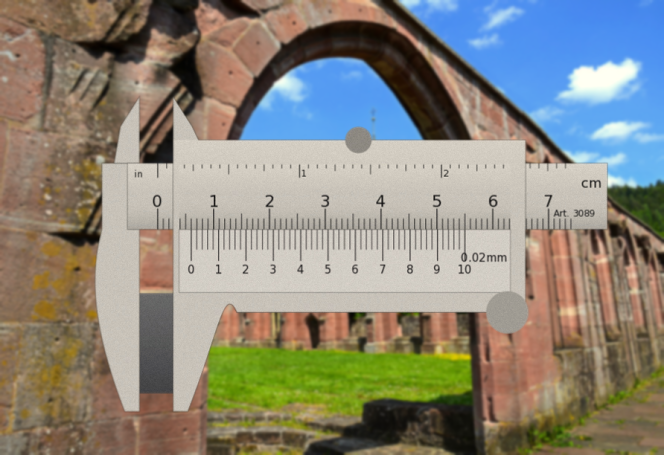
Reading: 6.0 (mm)
